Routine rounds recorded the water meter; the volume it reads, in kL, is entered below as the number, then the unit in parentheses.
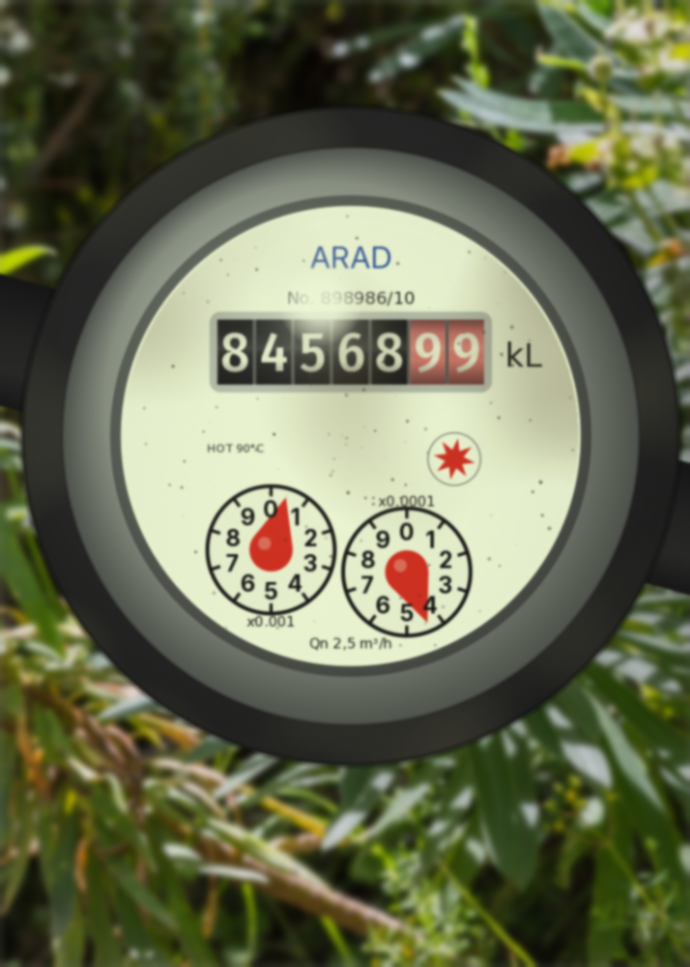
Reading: 84568.9904 (kL)
